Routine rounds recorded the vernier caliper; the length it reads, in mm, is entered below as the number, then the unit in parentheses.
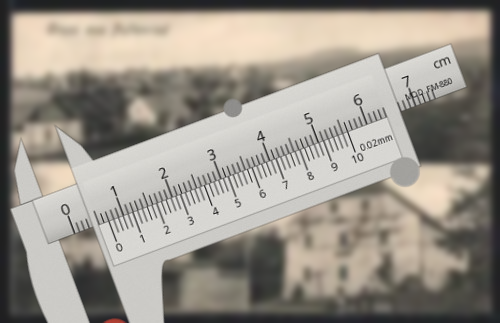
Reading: 7.0 (mm)
